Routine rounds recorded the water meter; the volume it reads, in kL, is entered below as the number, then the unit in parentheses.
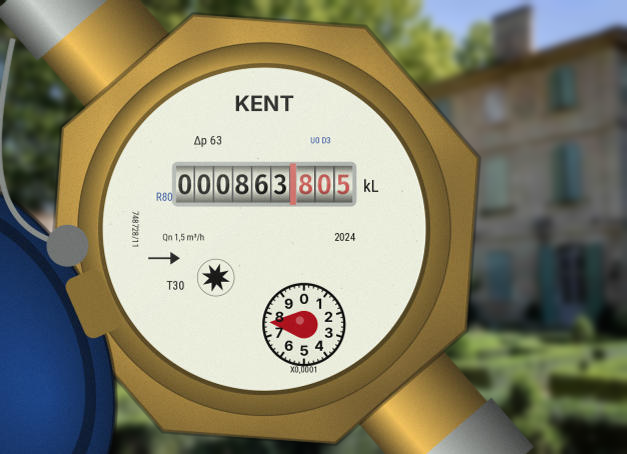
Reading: 863.8057 (kL)
